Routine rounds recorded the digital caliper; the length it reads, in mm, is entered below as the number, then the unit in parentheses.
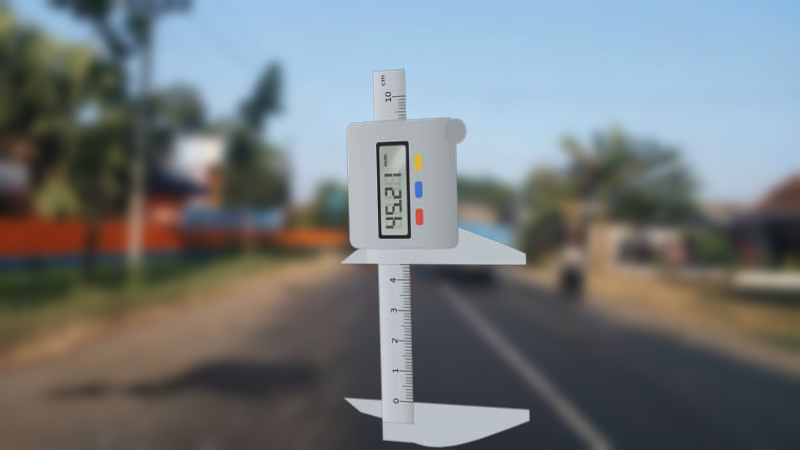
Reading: 45.21 (mm)
